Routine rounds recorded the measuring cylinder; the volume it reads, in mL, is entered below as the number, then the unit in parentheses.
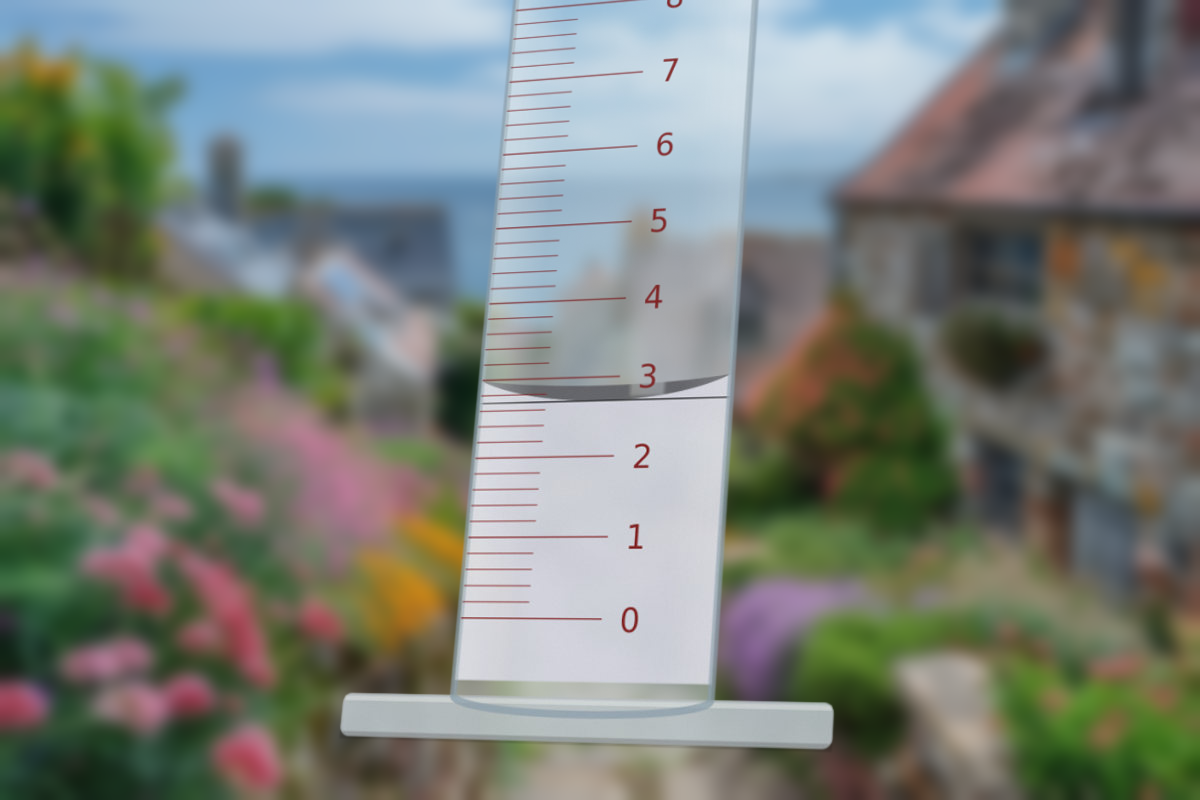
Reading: 2.7 (mL)
